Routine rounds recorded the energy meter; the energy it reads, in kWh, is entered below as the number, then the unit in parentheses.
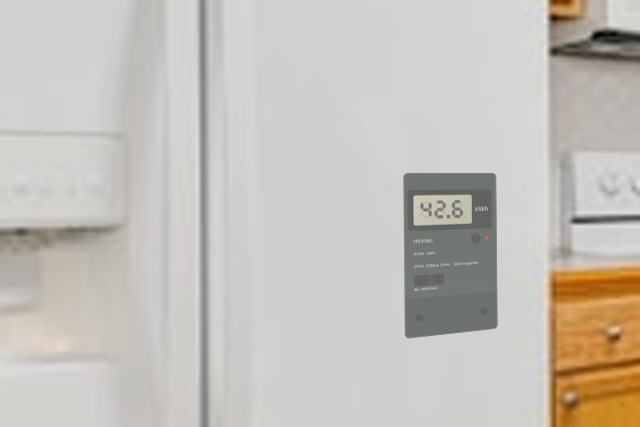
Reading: 42.6 (kWh)
